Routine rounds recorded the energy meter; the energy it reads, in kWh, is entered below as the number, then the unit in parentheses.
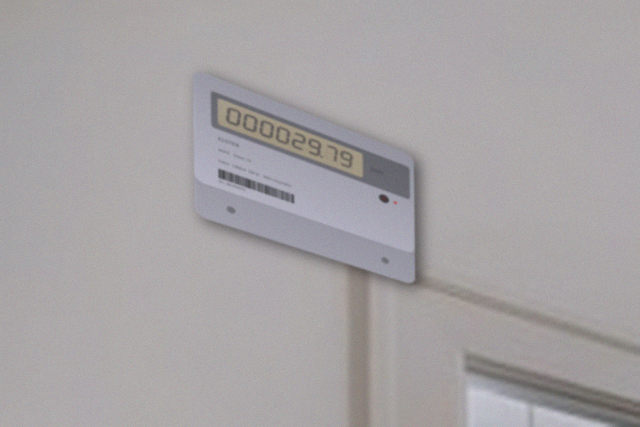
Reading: 29.79 (kWh)
